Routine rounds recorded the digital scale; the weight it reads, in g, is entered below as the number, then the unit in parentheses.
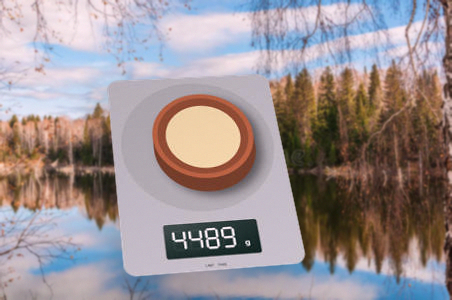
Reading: 4489 (g)
